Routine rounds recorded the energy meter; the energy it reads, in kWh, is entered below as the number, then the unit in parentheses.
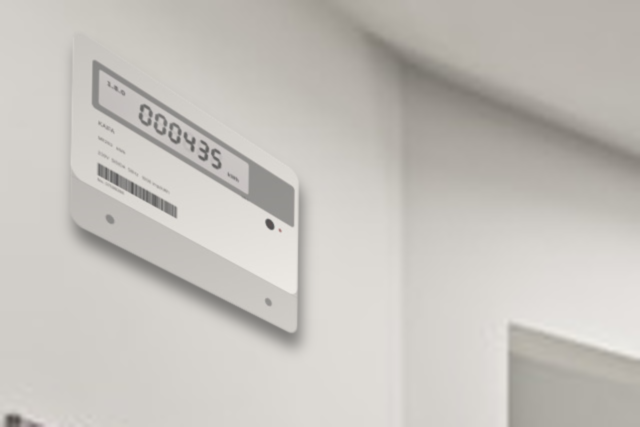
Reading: 435 (kWh)
